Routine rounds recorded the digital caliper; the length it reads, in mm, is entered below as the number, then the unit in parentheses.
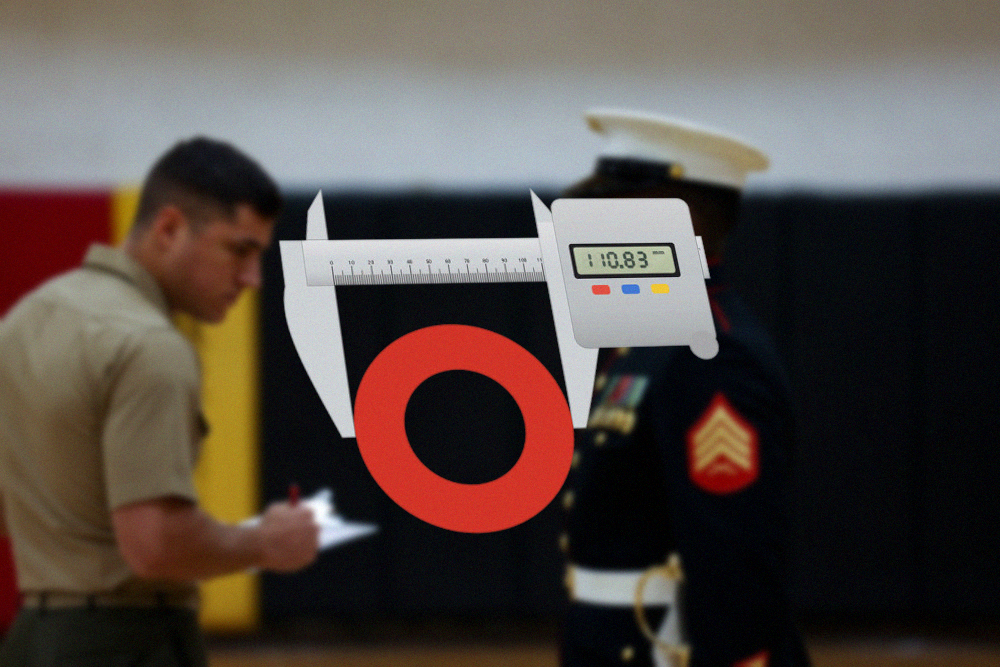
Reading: 110.83 (mm)
